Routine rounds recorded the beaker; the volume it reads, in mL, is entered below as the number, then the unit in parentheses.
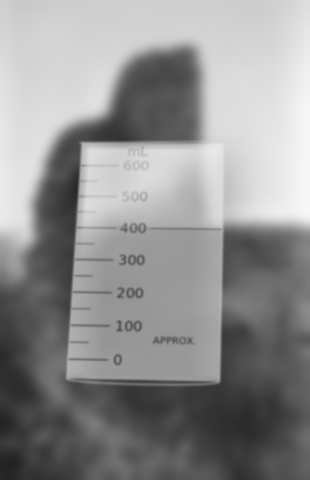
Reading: 400 (mL)
